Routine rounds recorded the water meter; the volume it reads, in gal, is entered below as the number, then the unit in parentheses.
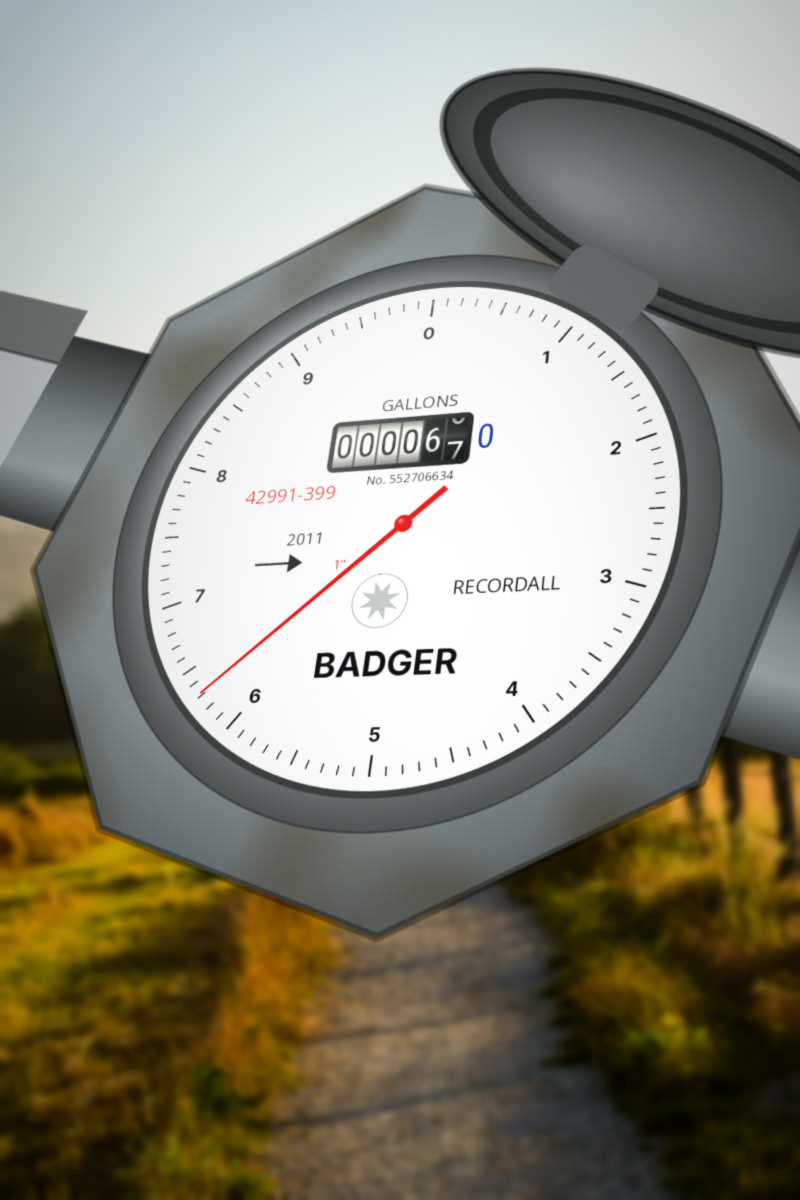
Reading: 666.3 (gal)
